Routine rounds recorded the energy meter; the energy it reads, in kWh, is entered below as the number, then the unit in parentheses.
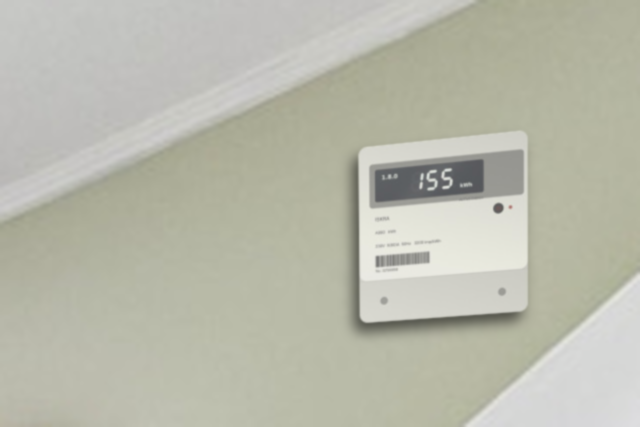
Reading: 155 (kWh)
